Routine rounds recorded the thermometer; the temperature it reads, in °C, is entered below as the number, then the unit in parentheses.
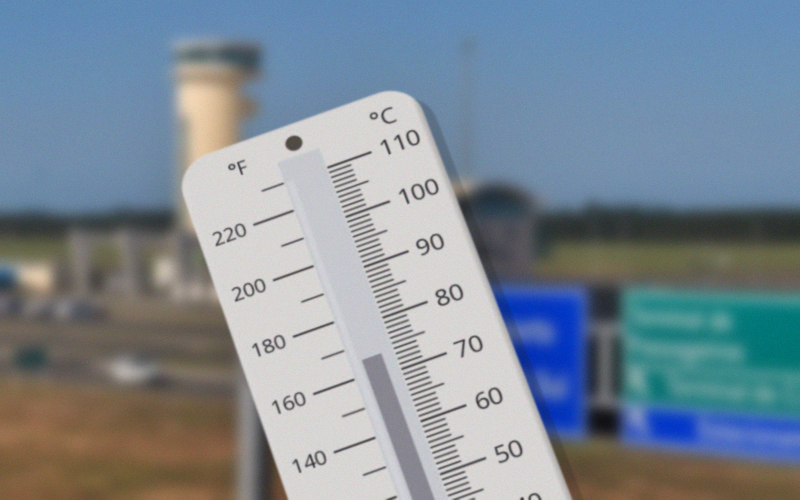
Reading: 74 (°C)
